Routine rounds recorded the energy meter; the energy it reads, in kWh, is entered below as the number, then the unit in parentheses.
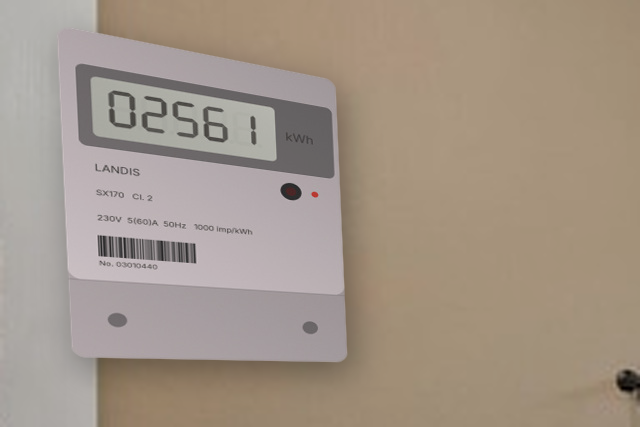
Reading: 2561 (kWh)
